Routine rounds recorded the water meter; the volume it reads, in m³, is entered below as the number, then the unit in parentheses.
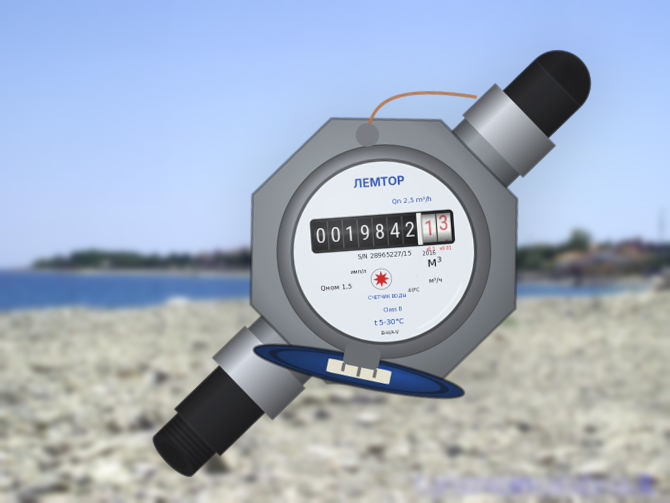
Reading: 19842.13 (m³)
